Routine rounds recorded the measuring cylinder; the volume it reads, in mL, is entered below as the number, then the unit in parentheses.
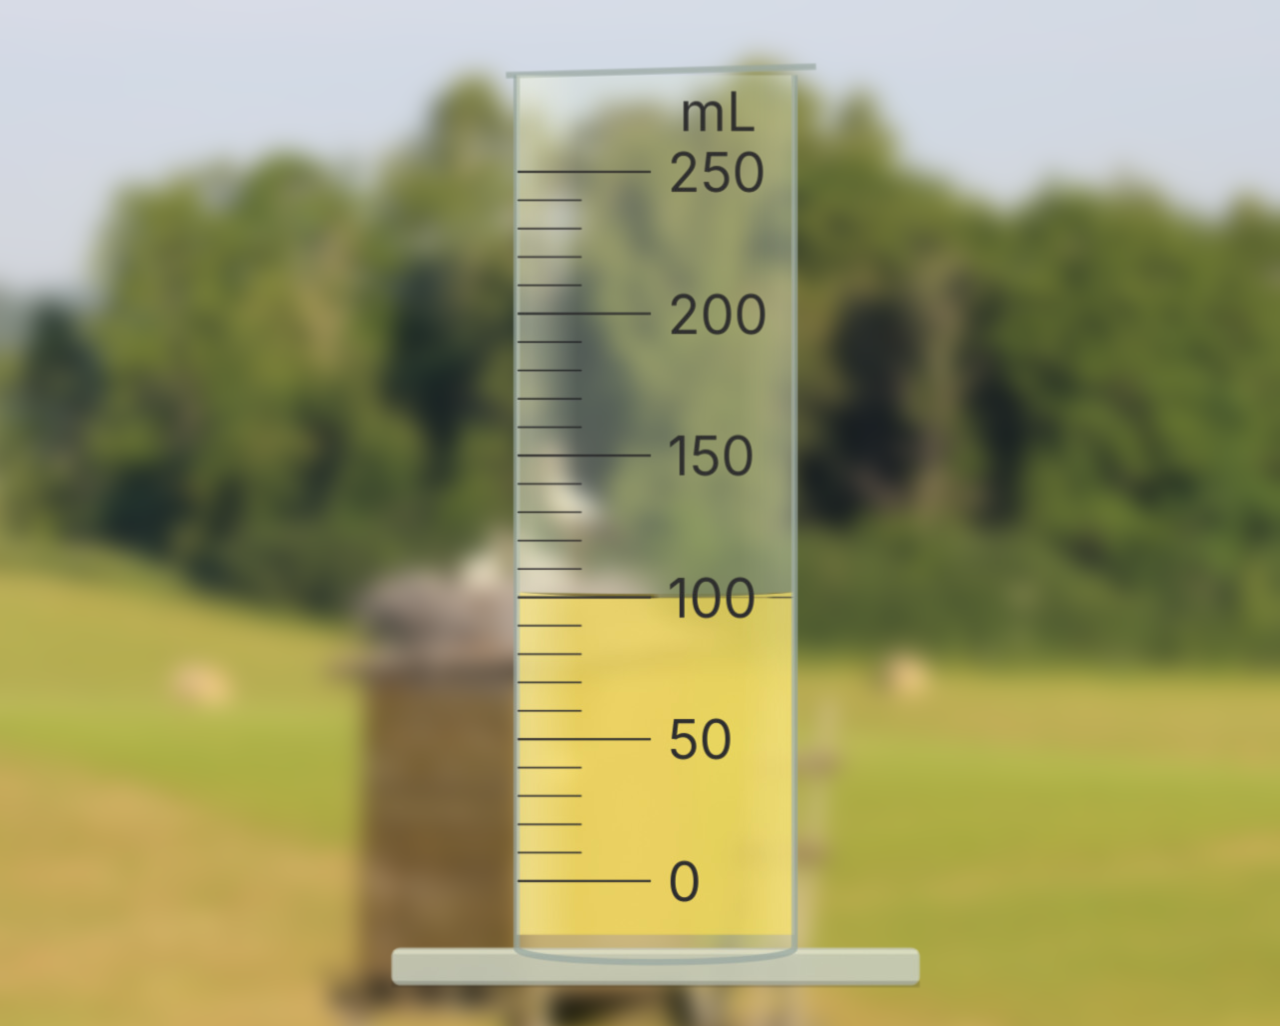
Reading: 100 (mL)
